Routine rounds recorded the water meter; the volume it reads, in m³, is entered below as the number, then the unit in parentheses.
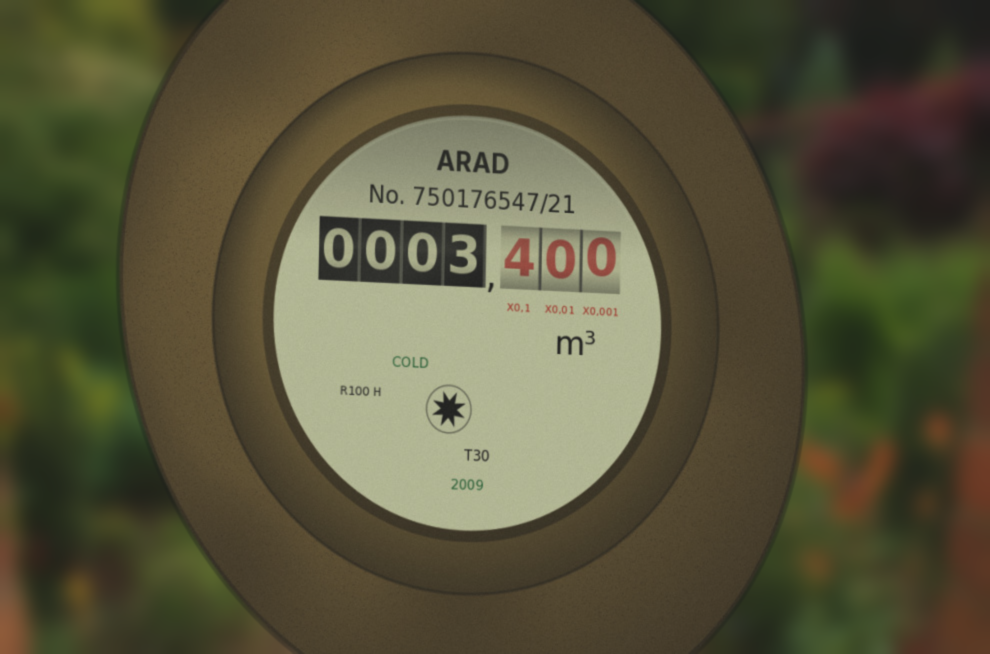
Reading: 3.400 (m³)
